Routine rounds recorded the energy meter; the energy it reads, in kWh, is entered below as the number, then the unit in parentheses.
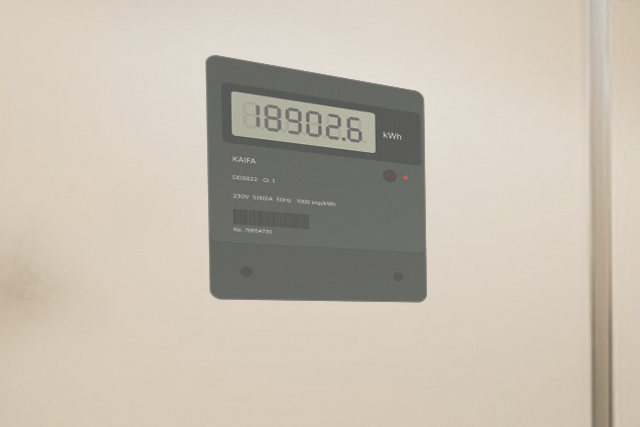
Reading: 18902.6 (kWh)
